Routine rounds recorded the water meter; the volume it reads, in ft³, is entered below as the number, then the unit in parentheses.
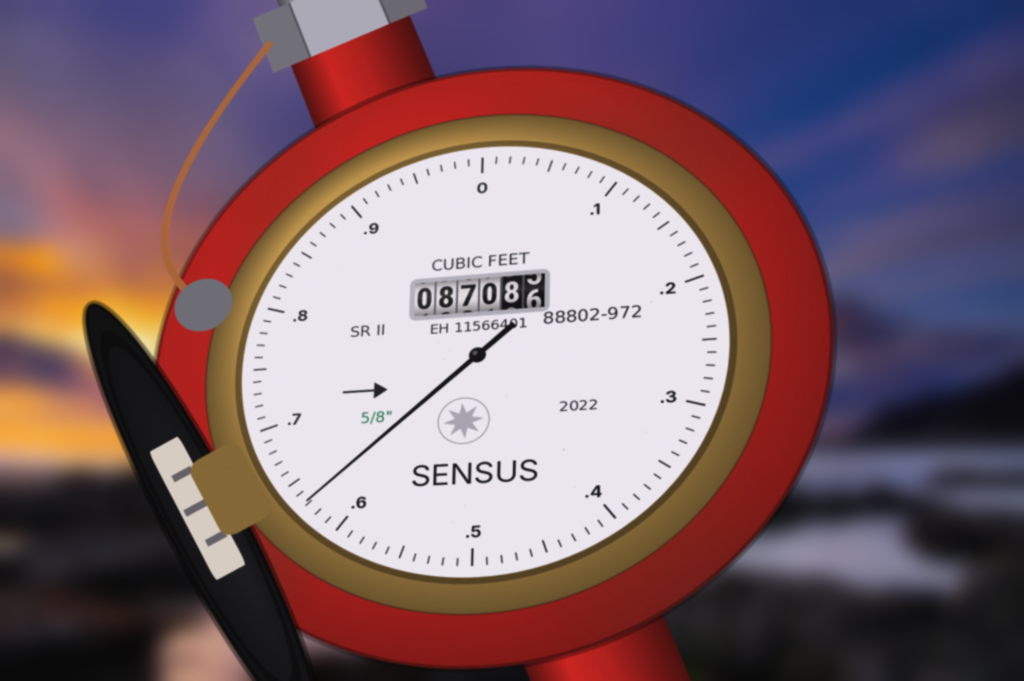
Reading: 87085.63 (ft³)
